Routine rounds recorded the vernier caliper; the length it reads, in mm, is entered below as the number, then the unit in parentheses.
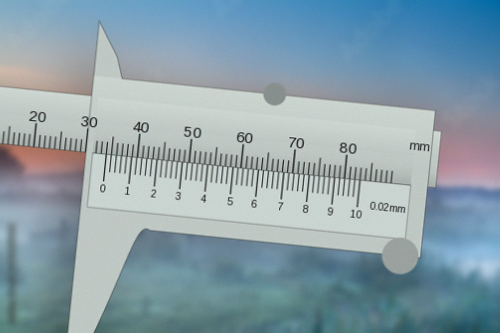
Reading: 34.0 (mm)
